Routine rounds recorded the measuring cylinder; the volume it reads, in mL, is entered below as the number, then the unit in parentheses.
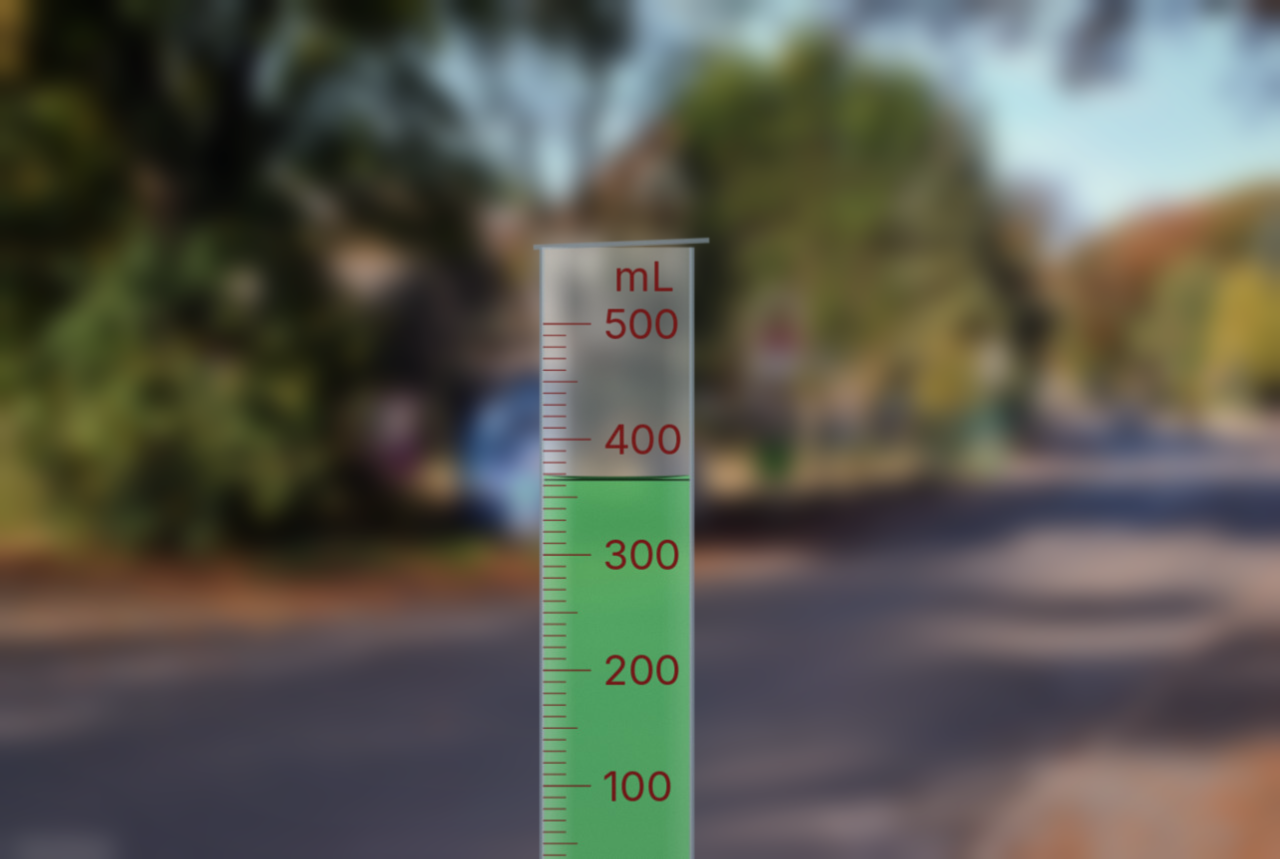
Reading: 365 (mL)
